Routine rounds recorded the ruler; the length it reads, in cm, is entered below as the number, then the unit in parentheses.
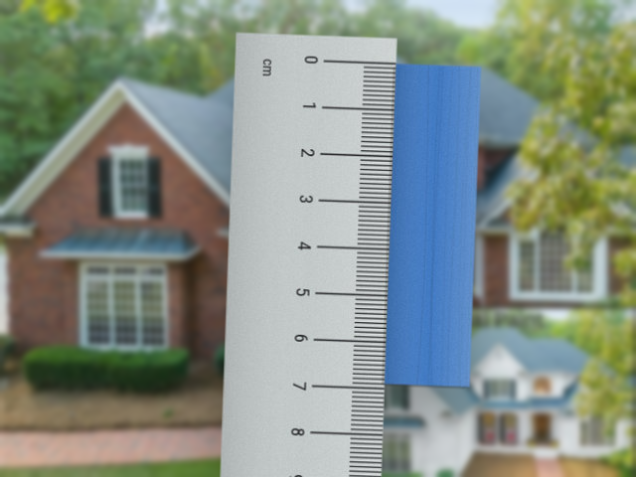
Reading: 6.9 (cm)
